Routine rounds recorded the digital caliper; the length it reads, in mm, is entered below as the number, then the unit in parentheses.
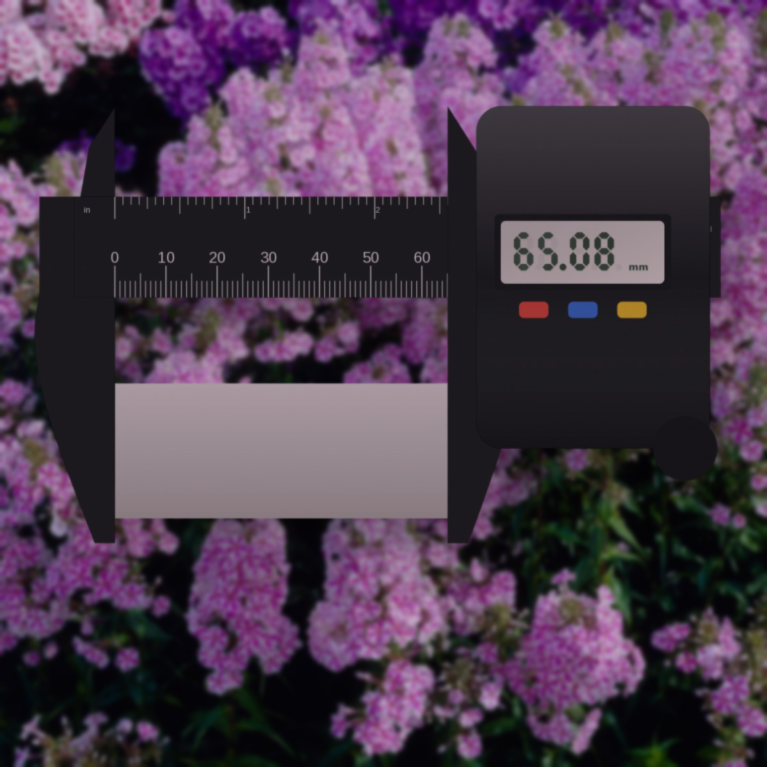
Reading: 65.08 (mm)
